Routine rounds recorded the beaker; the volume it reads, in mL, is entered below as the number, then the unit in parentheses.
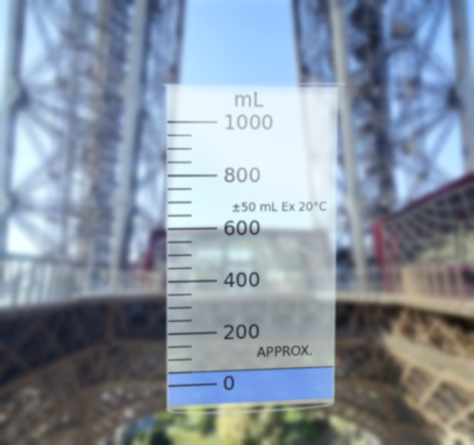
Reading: 50 (mL)
